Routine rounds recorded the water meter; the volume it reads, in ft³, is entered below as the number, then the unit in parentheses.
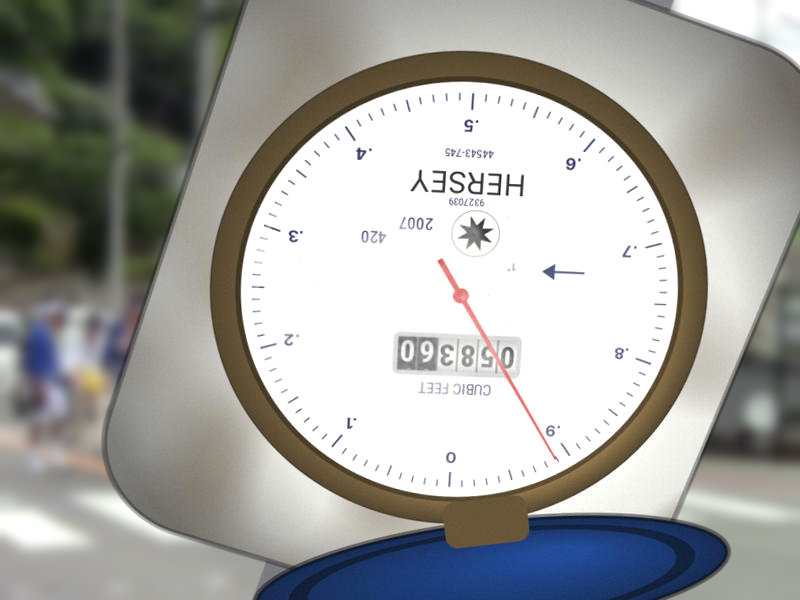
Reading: 58359.91 (ft³)
